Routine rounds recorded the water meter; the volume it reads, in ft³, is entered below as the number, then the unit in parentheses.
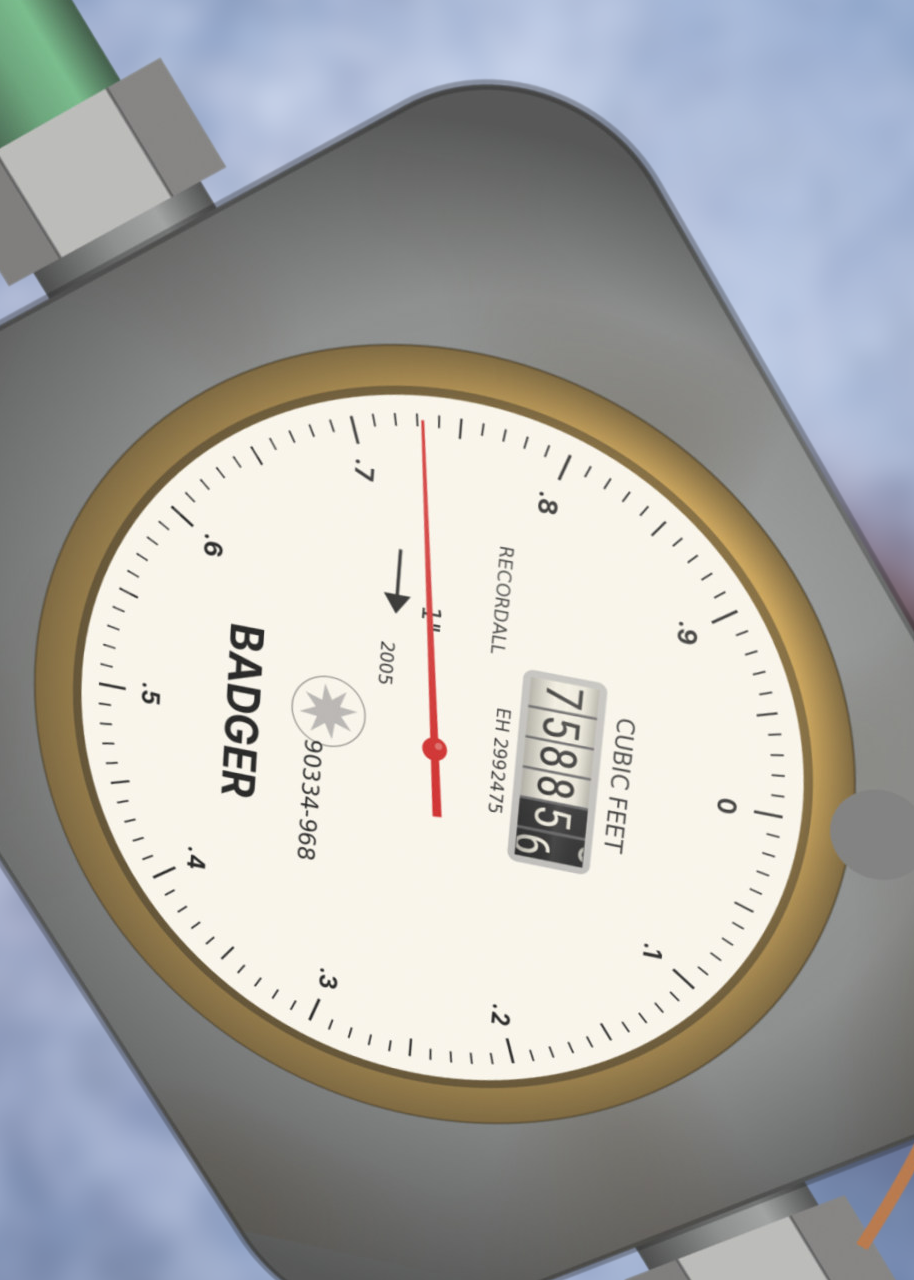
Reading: 758855.73 (ft³)
